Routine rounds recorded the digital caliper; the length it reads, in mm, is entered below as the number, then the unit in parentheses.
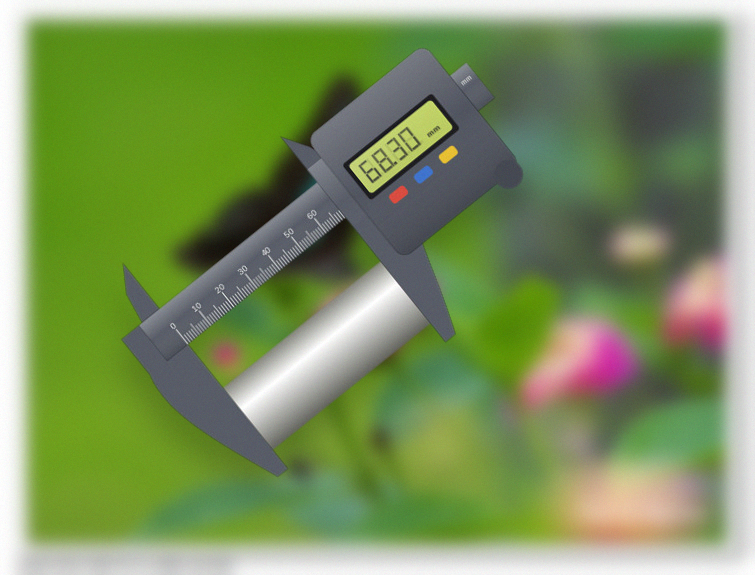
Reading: 68.30 (mm)
